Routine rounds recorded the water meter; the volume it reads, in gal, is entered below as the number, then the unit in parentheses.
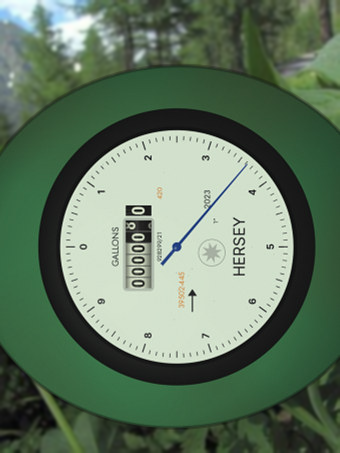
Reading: 83.6 (gal)
